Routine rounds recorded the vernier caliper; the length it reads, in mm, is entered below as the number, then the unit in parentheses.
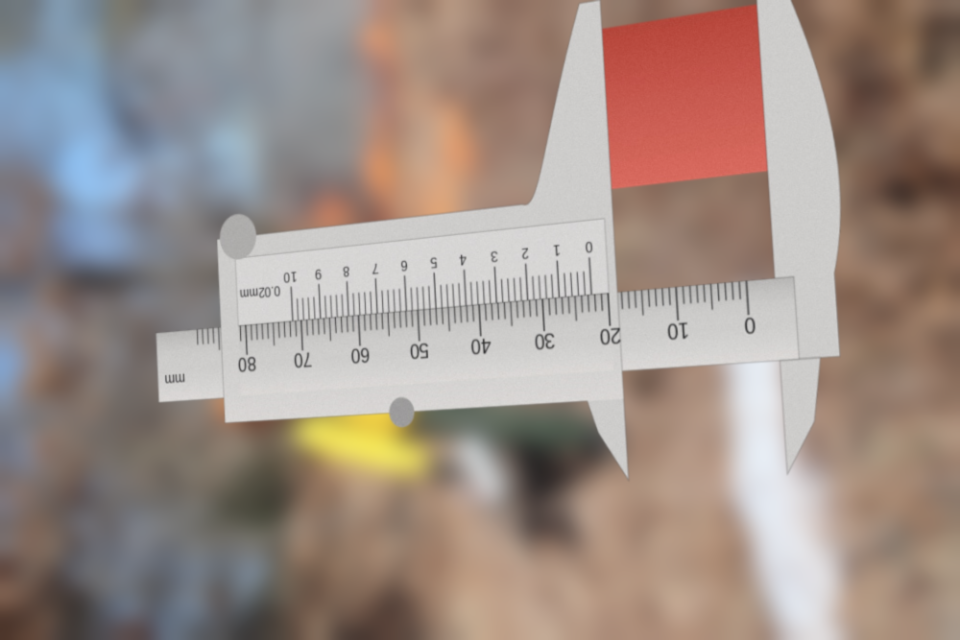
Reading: 22.5 (mm)
